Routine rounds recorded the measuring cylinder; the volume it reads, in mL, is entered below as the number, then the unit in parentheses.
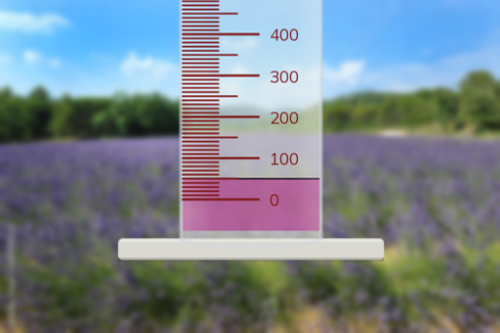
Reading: 50 (mL)
